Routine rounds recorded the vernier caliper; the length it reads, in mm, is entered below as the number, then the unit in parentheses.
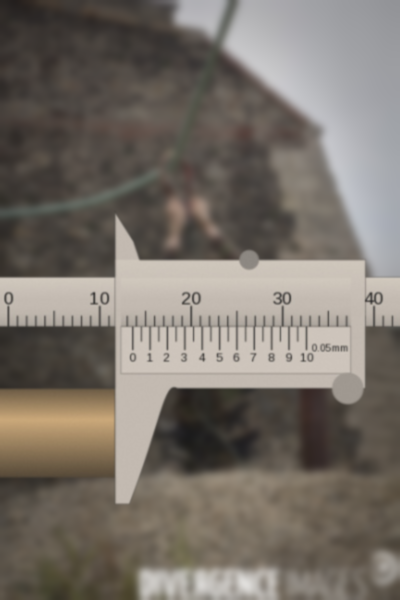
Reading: 13.6 (mm)
